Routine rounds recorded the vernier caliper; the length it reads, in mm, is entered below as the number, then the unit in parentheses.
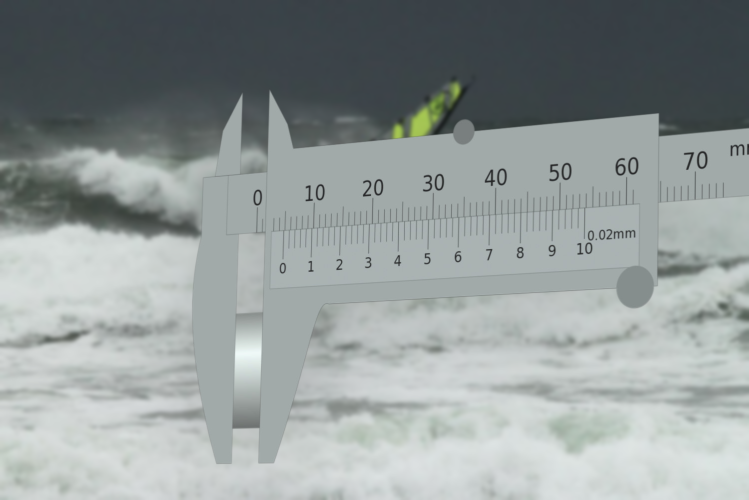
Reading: 4.8 (mm)
